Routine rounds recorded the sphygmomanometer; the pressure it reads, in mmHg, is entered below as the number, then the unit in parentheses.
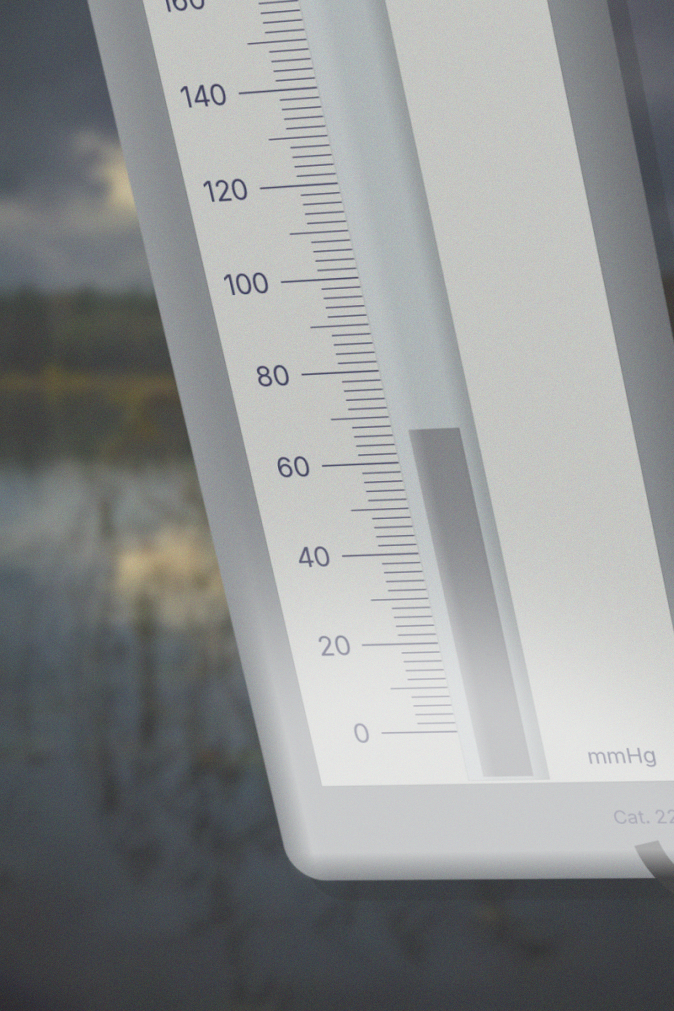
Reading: 67 (mmHg)
